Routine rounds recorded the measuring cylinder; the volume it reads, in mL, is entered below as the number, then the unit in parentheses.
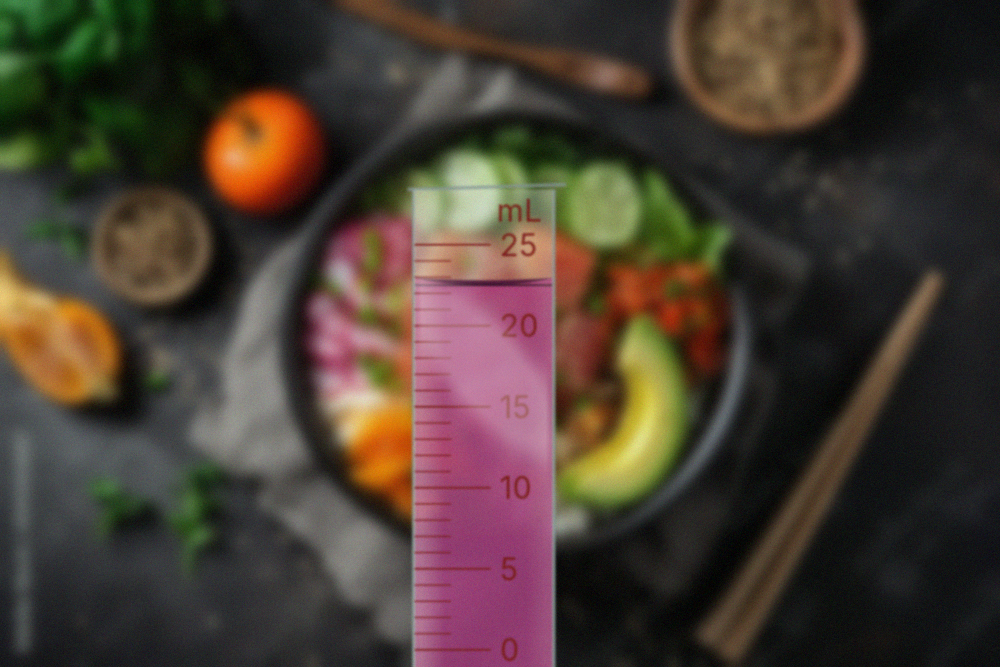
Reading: 22.5 (mL)
